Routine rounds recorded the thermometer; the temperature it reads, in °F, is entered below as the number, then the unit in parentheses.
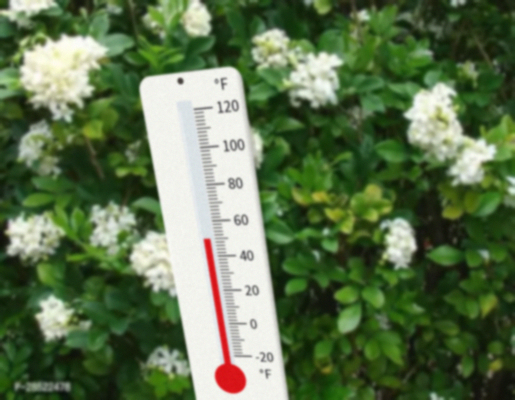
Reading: 50 (°F)
